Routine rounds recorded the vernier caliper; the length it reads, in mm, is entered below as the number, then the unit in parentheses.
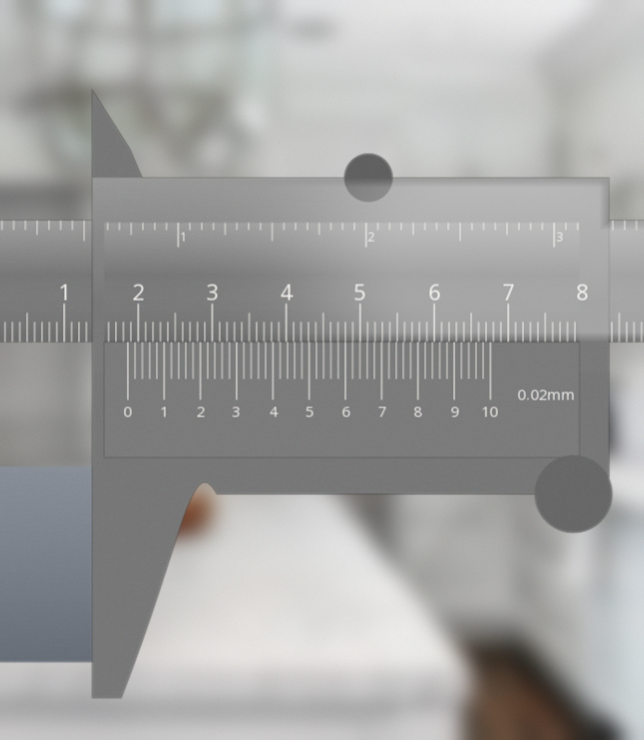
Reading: 18.6 (mm)
